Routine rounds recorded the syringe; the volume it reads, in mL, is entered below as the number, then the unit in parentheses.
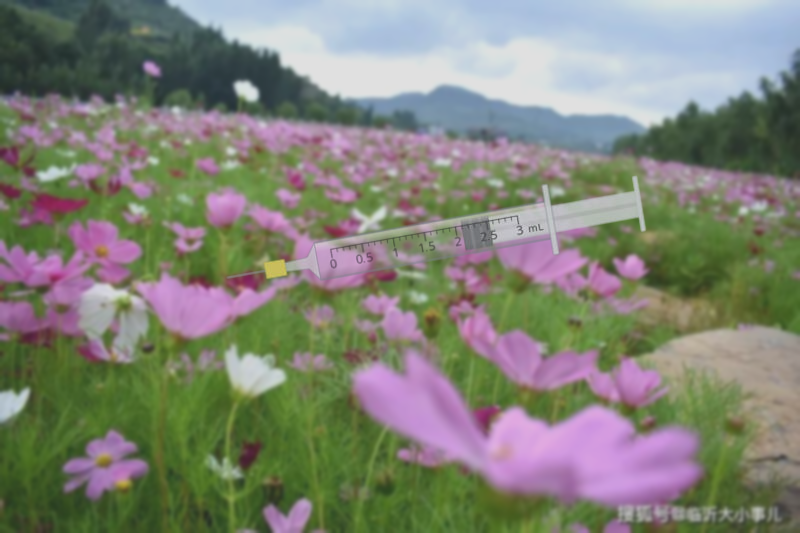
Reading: 2.1 (mL)
